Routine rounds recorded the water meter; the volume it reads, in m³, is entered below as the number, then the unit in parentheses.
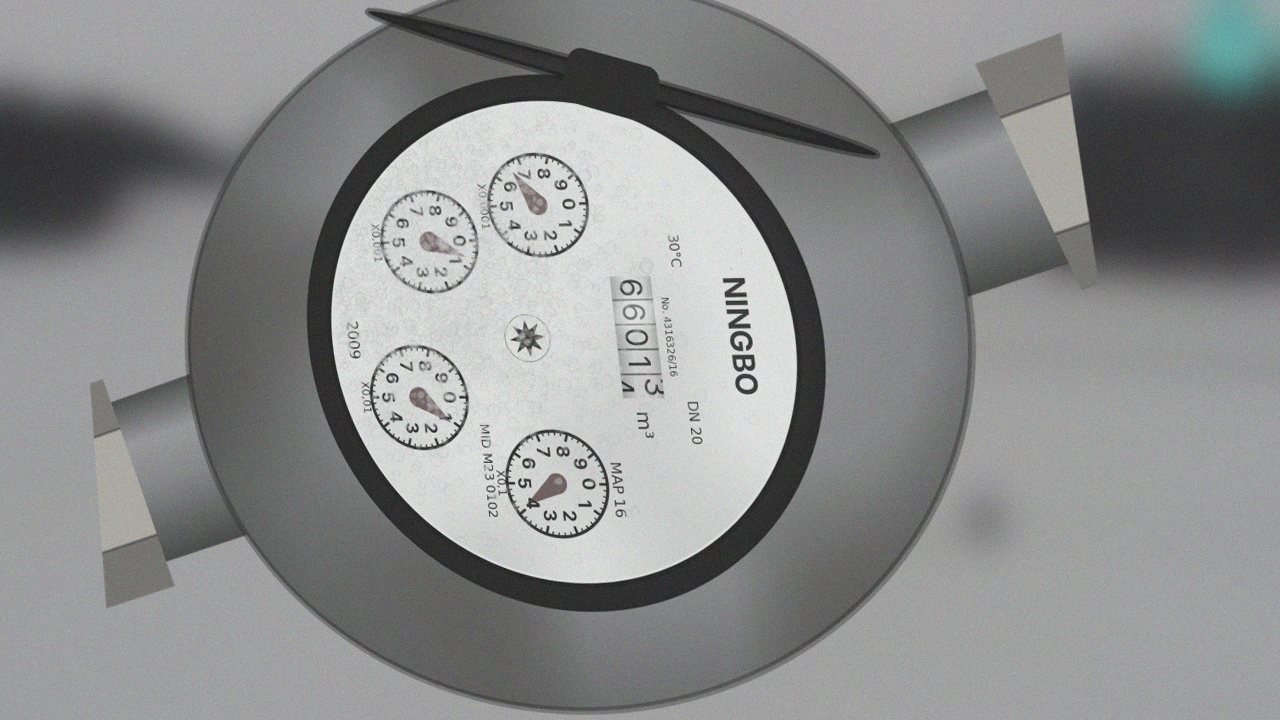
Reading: 66013.4106 (m³)
